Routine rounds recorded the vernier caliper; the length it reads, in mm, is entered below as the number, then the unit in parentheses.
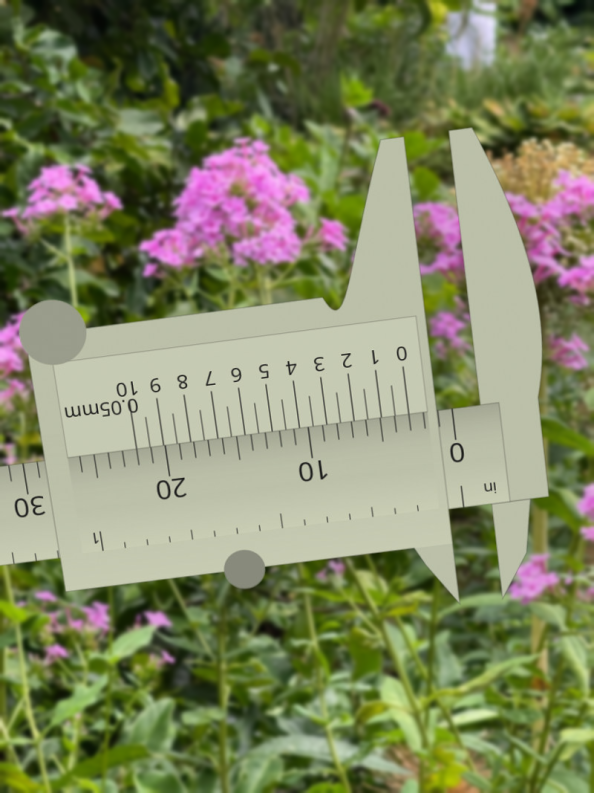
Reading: 3.0 (mm)
